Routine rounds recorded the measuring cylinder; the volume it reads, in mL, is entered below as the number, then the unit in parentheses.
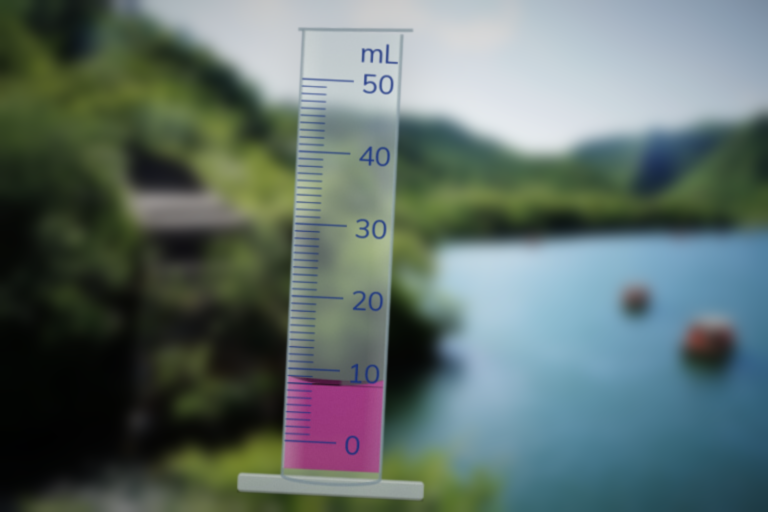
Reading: 8 (mL)
